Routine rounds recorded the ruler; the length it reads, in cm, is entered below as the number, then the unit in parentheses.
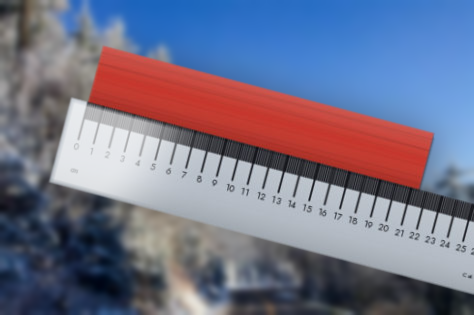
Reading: 21.5 (cm)
